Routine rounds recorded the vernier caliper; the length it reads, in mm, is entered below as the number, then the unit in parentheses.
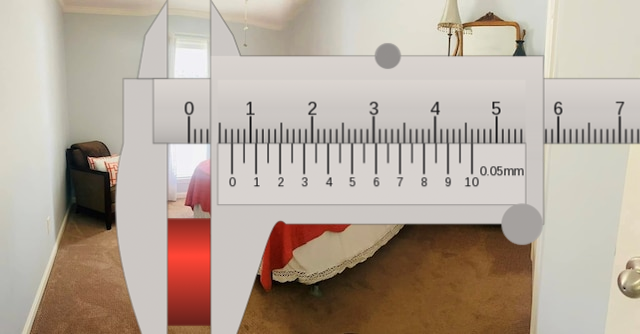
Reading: 7.0 (mm)
